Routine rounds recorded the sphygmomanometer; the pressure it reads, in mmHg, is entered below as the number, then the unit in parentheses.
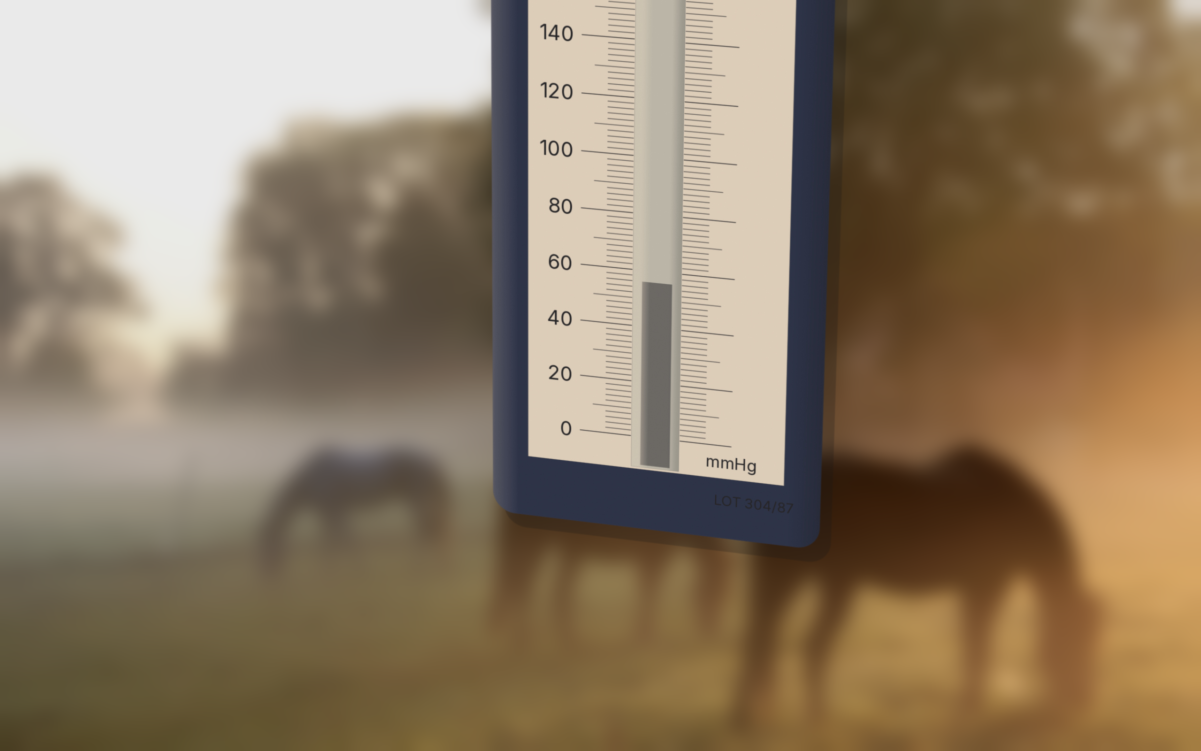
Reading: 56 (mmHg)
